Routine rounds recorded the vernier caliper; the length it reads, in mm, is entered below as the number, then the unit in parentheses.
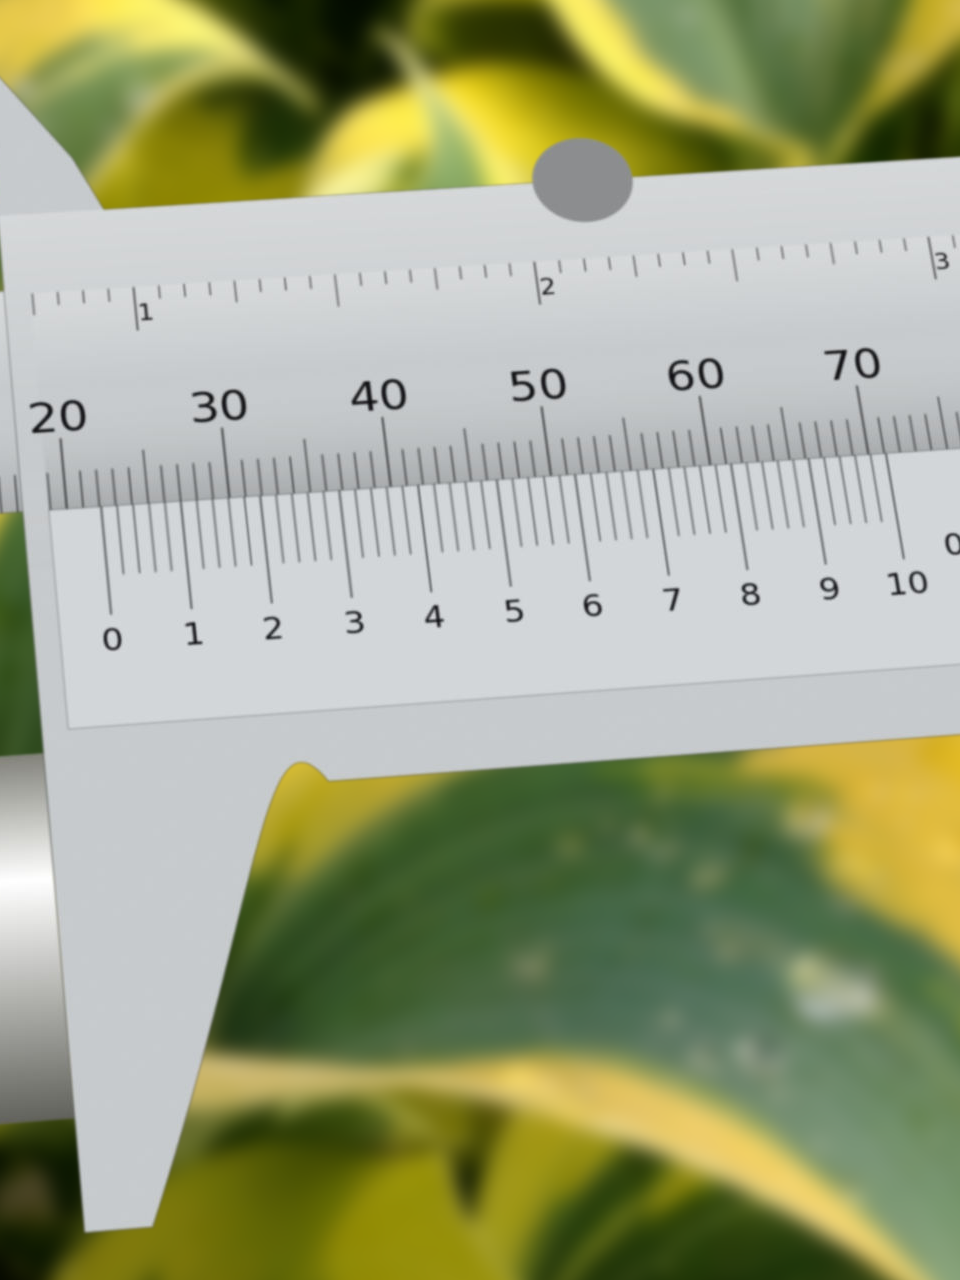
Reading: 22.1 (mm)
